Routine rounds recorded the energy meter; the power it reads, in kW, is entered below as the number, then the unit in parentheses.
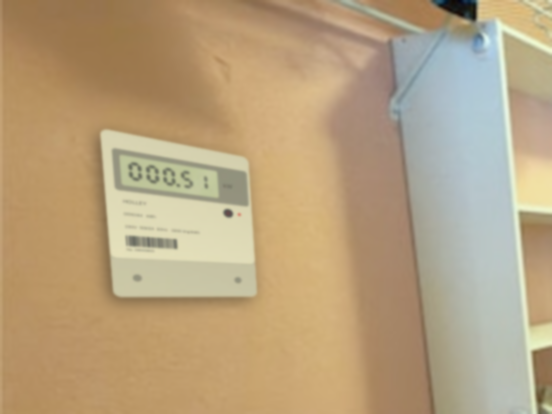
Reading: 0.51 (kW)
